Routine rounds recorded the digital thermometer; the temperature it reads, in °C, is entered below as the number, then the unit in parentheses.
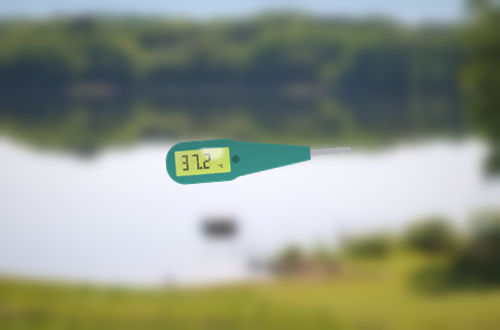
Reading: 37.2 (°C)
